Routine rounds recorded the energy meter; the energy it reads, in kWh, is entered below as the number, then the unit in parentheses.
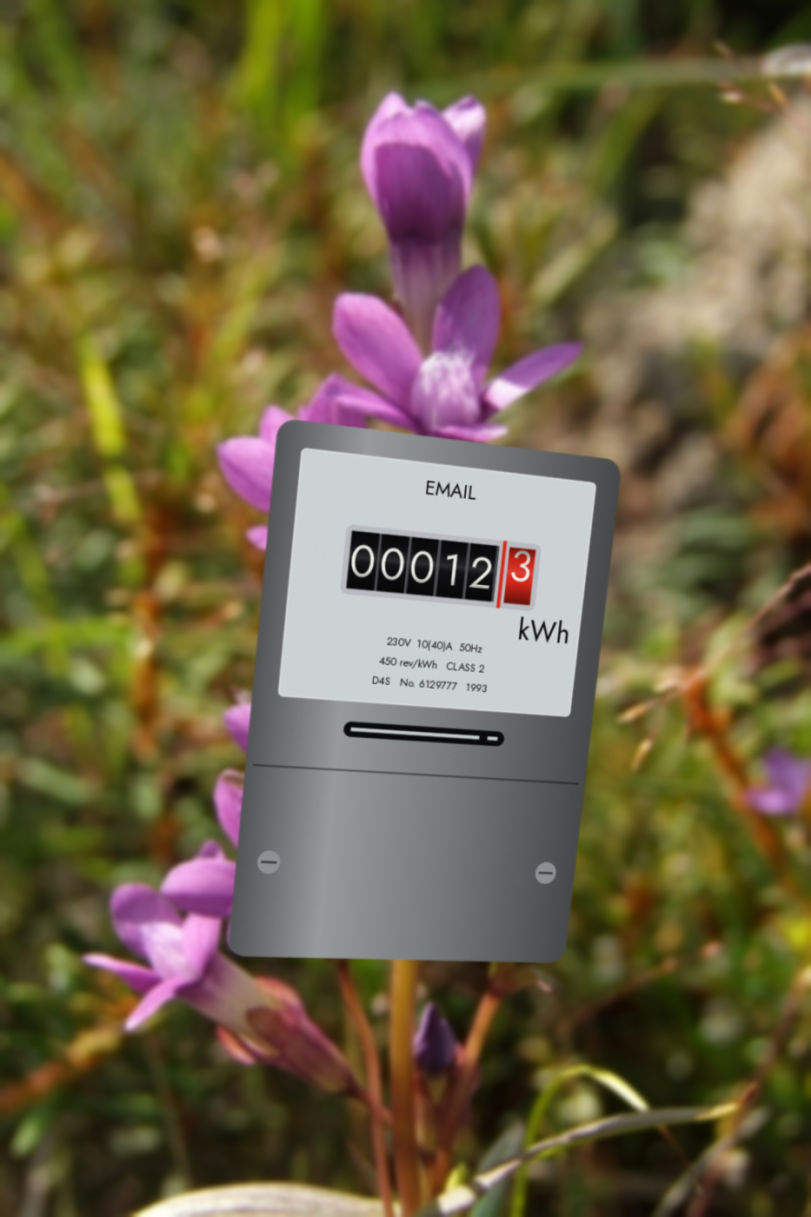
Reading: 12.3 (kWh)
